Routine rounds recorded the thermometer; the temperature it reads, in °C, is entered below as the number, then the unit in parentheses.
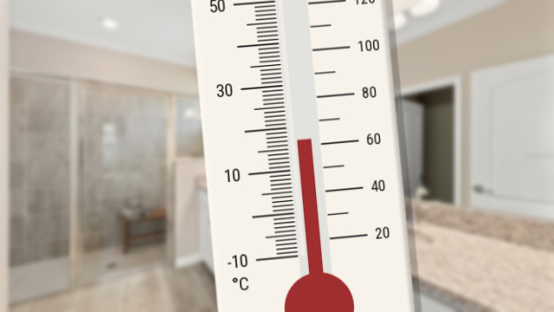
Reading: 17 (°C)
